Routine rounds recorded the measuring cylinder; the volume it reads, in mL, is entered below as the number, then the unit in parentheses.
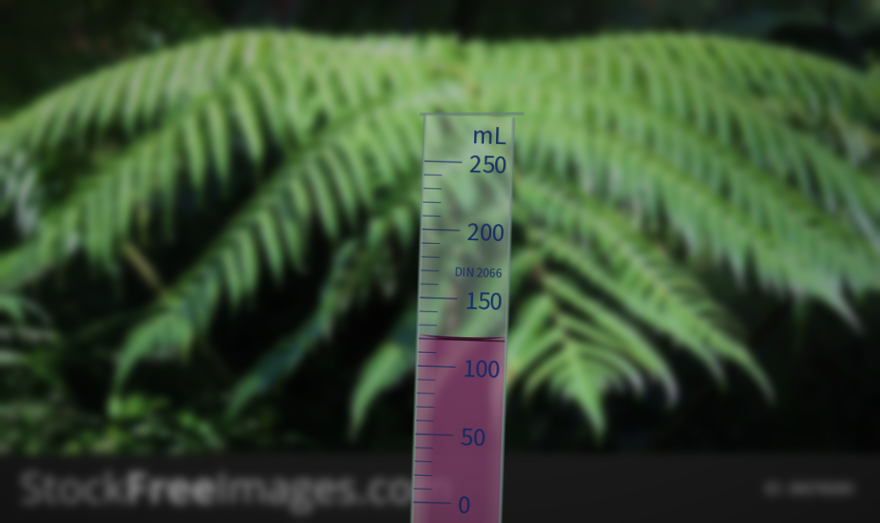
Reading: 120 (mL)
